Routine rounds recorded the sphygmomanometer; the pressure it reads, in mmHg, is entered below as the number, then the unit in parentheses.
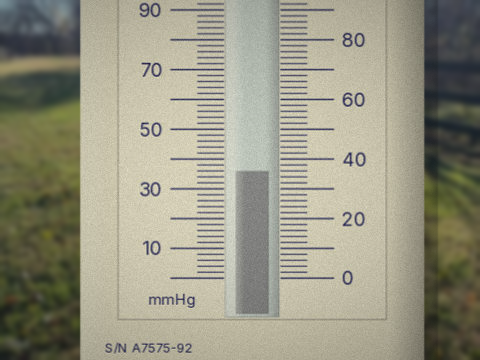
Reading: 36 (mmHg)
